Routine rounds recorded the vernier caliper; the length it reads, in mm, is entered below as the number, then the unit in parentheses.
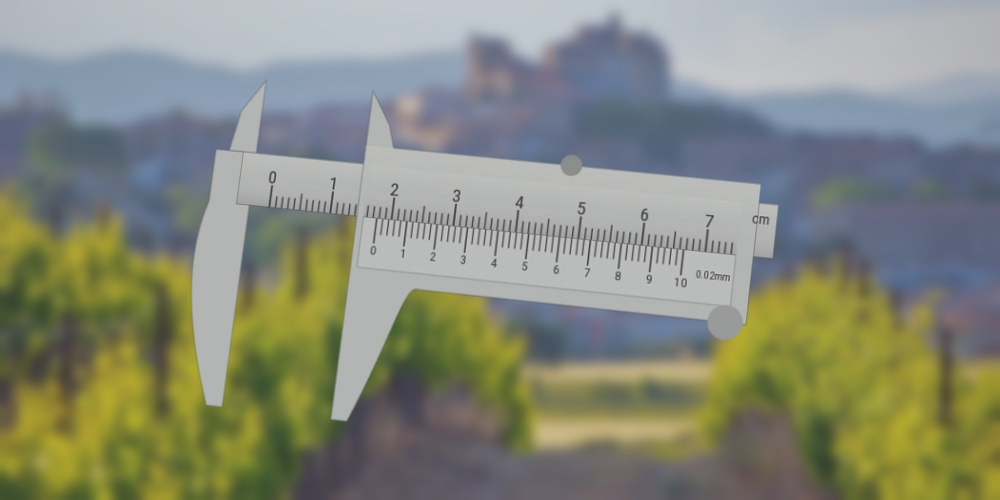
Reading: 17.6 (mm)
